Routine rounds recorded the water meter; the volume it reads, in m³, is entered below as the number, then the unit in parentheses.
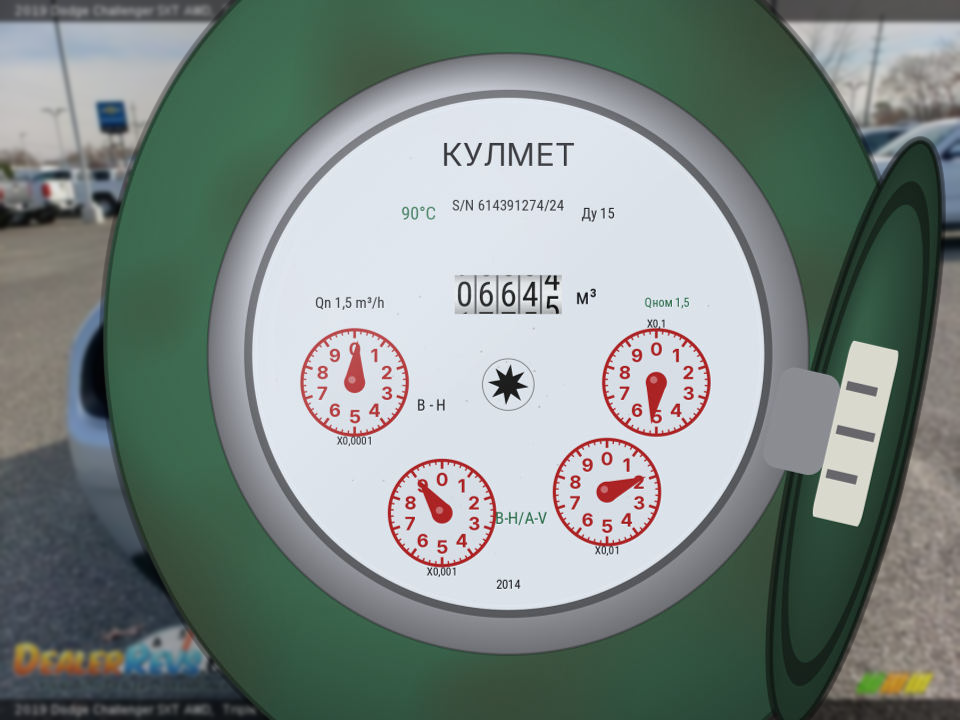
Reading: 6644.5190 (m³)
